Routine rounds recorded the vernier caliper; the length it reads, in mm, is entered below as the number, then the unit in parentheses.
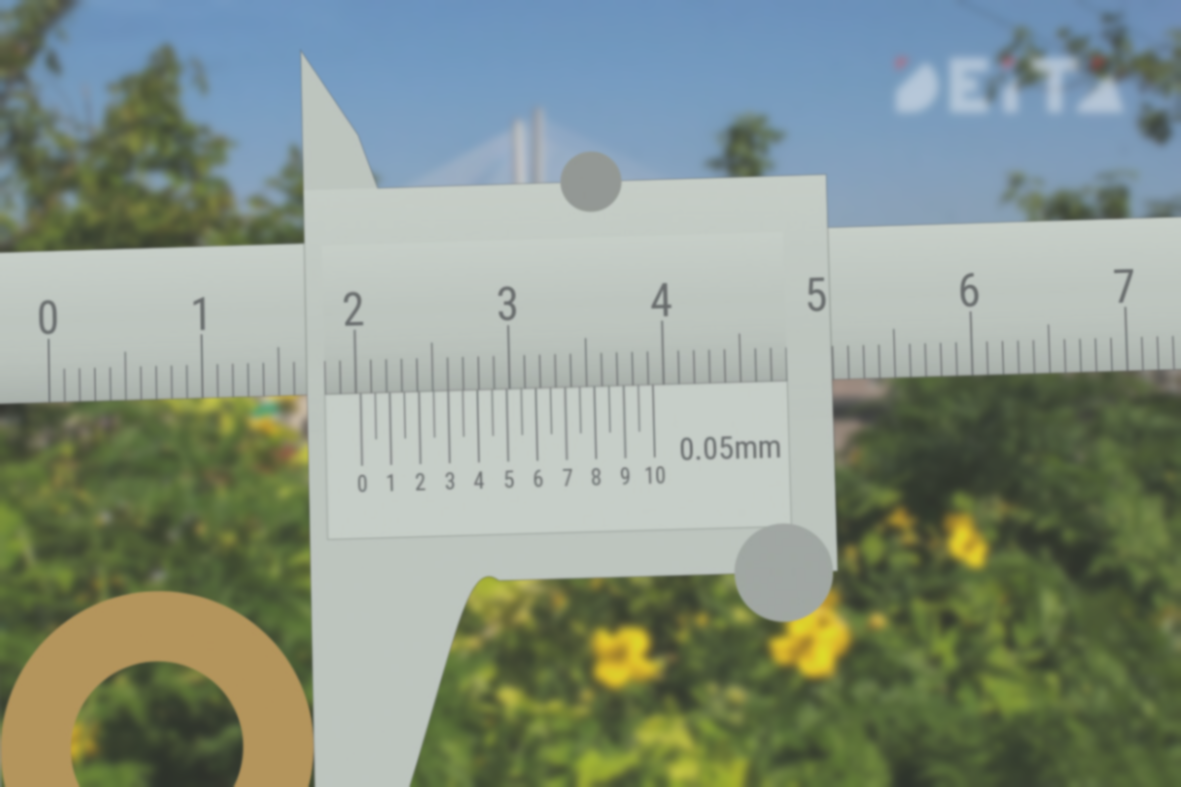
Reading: 20.3 (mm)
